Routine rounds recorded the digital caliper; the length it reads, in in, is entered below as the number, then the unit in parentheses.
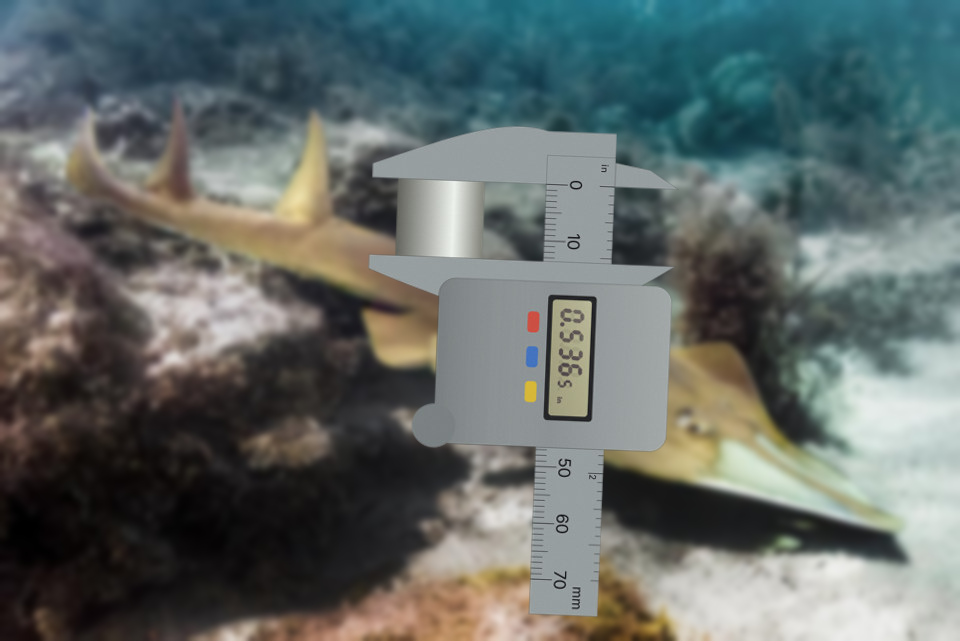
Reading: 0.5365 (in)
